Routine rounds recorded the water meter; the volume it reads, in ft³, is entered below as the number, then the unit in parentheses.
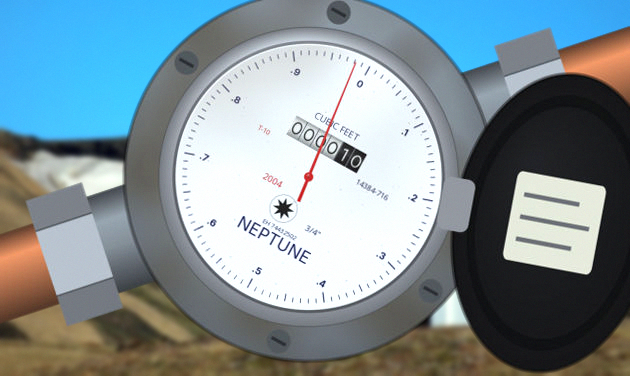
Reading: 9.98 (ft³)
